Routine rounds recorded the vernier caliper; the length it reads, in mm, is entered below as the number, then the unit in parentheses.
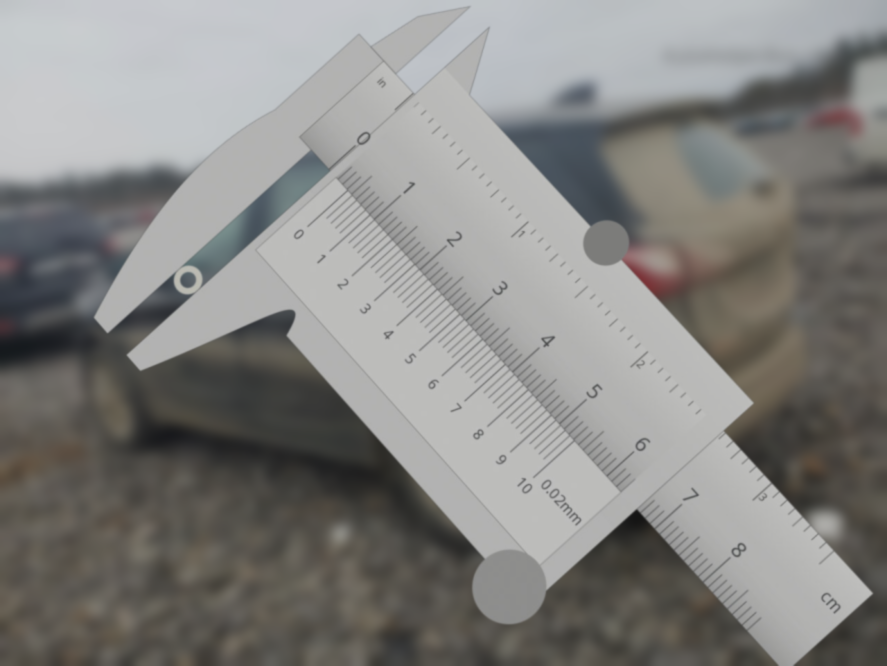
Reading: 4.2 (mm)
